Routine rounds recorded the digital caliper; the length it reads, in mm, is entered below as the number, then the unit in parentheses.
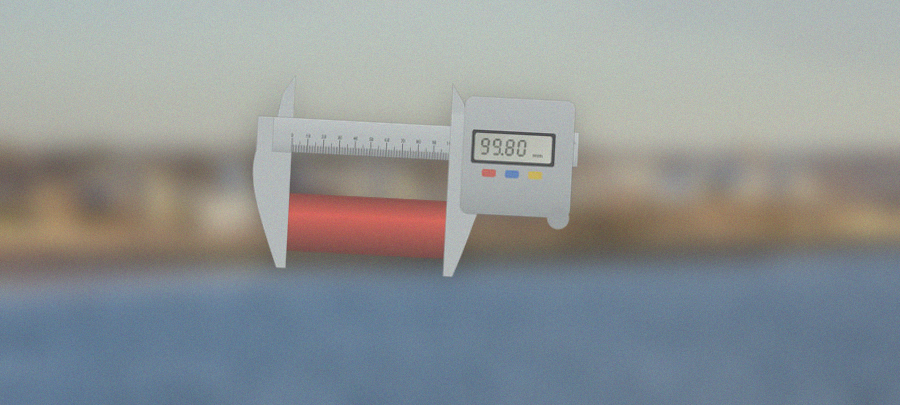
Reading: 99.80 (mm)
